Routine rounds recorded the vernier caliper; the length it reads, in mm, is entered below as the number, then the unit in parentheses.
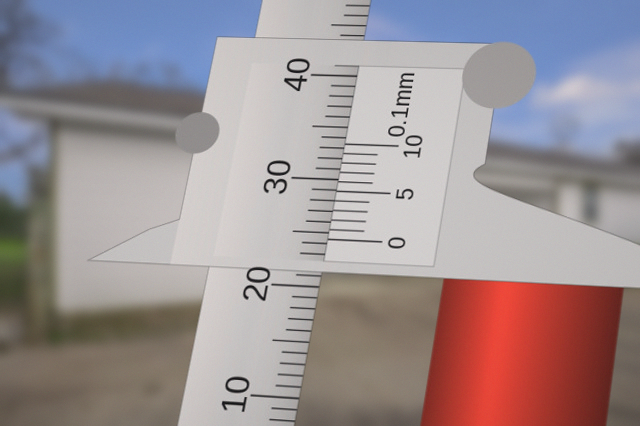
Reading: 24.4 (mm)
